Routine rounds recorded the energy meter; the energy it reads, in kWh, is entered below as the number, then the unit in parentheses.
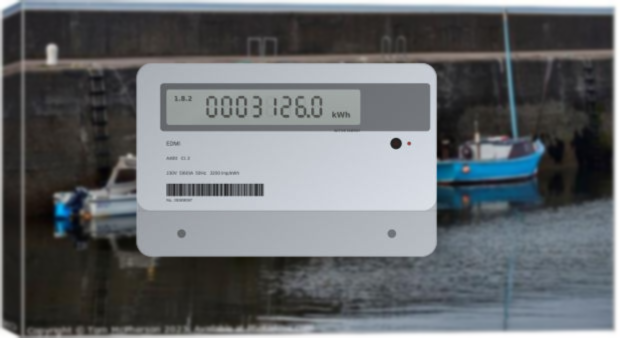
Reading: 3126.0 (kWh)
